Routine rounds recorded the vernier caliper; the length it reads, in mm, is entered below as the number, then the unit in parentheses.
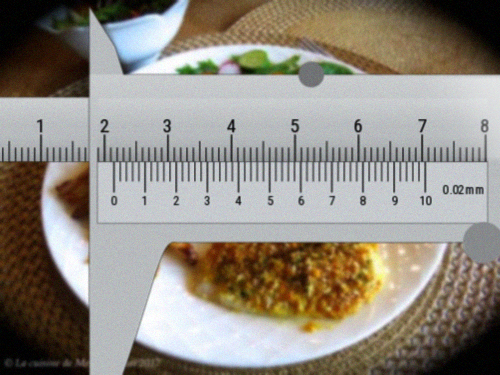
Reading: 21.5 (mm)
